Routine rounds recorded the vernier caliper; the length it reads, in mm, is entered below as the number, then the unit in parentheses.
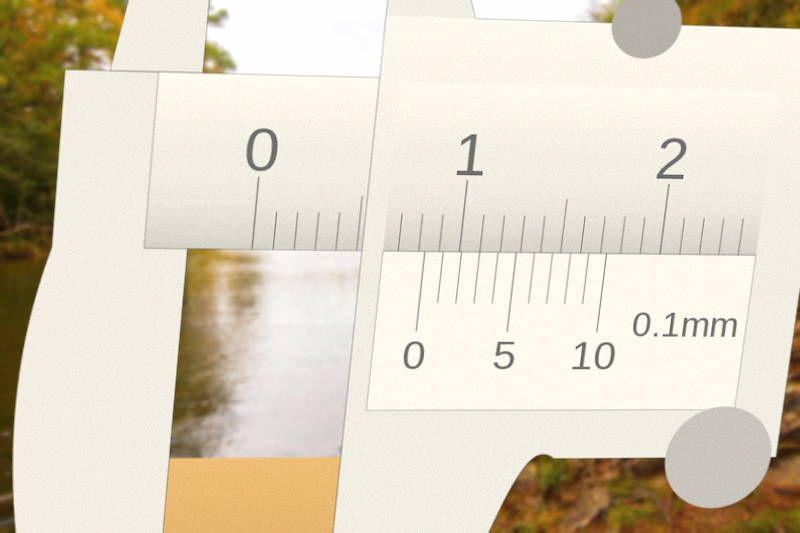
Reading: 8.3 (mm)
